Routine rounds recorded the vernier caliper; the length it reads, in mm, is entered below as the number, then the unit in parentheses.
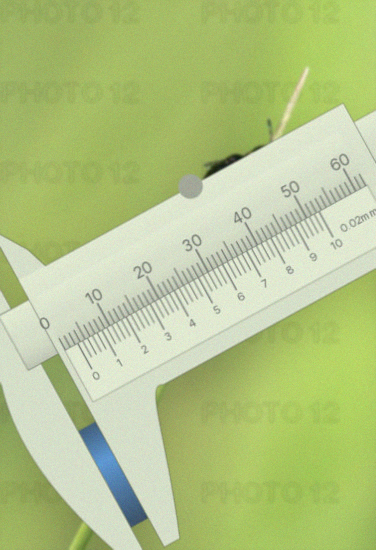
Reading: 3.5 (mm)
